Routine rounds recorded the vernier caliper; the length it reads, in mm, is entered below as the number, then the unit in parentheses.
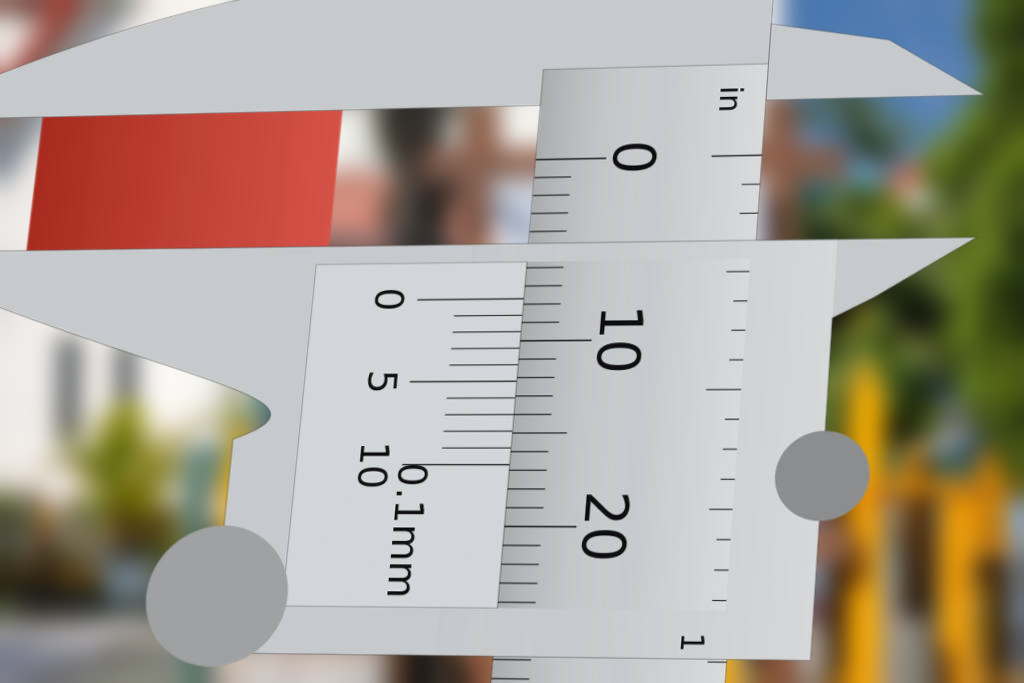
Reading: 7.7 (mm)
